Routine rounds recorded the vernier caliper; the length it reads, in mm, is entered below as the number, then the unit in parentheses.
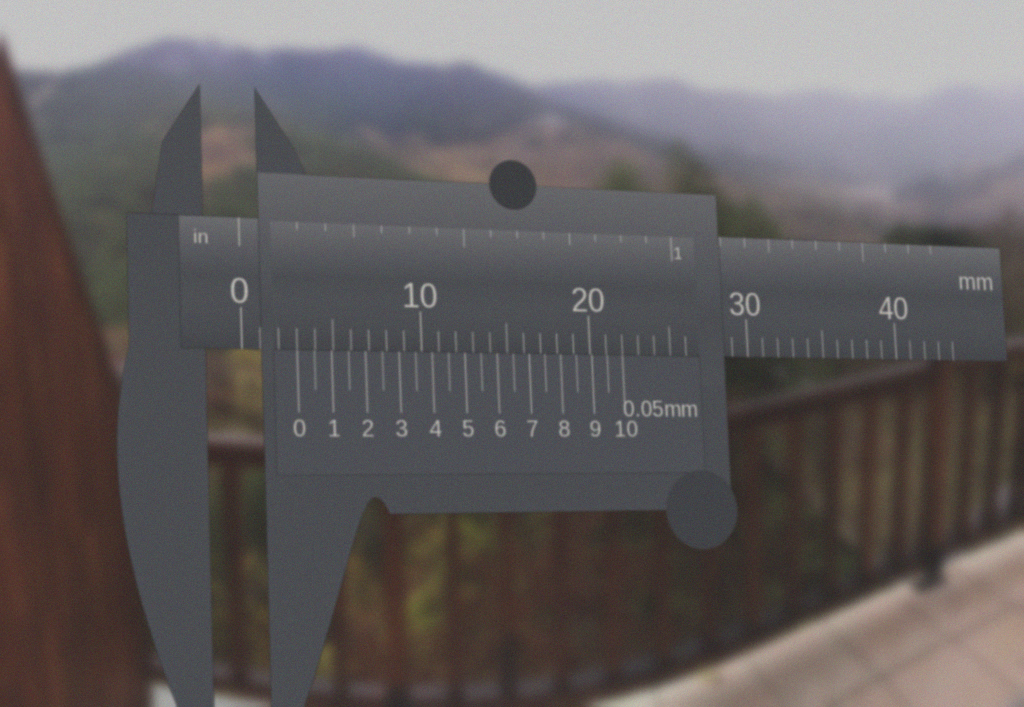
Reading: 3.0 (mm)
